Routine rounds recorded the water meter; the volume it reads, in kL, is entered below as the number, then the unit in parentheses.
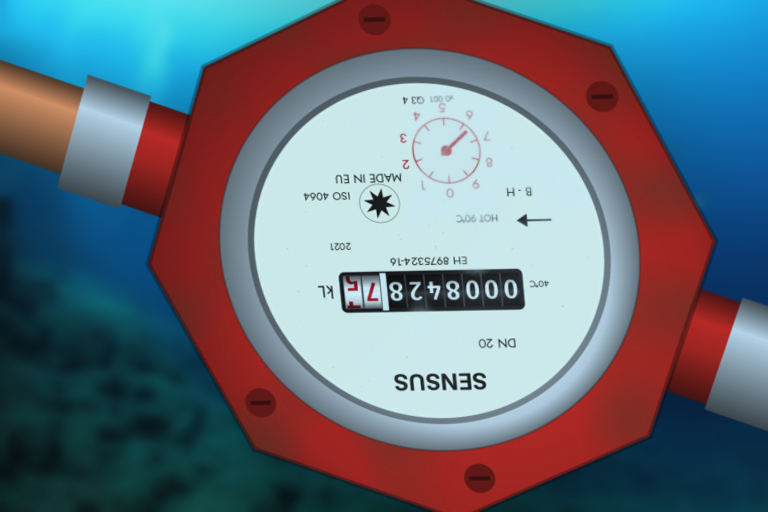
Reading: 8428.746 (kL)
